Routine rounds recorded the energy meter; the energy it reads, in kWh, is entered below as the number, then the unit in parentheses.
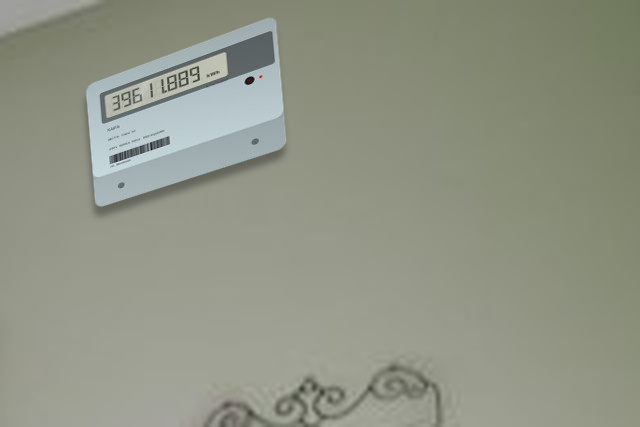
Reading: 39611.889 (kWh)
